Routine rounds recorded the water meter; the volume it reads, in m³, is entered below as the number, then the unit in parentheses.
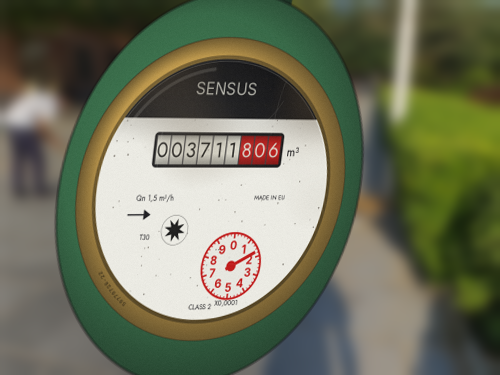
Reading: 3711.8061 (m³)
